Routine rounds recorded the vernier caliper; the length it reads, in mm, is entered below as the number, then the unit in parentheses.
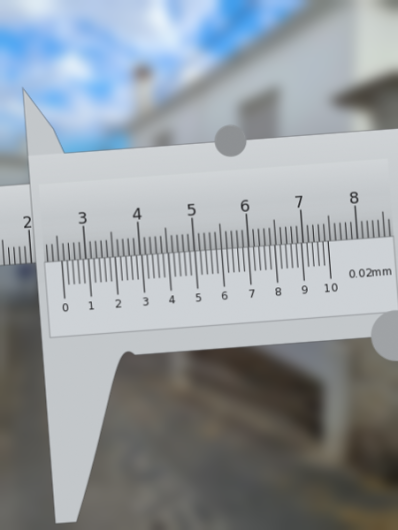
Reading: 25.6 (mm)
